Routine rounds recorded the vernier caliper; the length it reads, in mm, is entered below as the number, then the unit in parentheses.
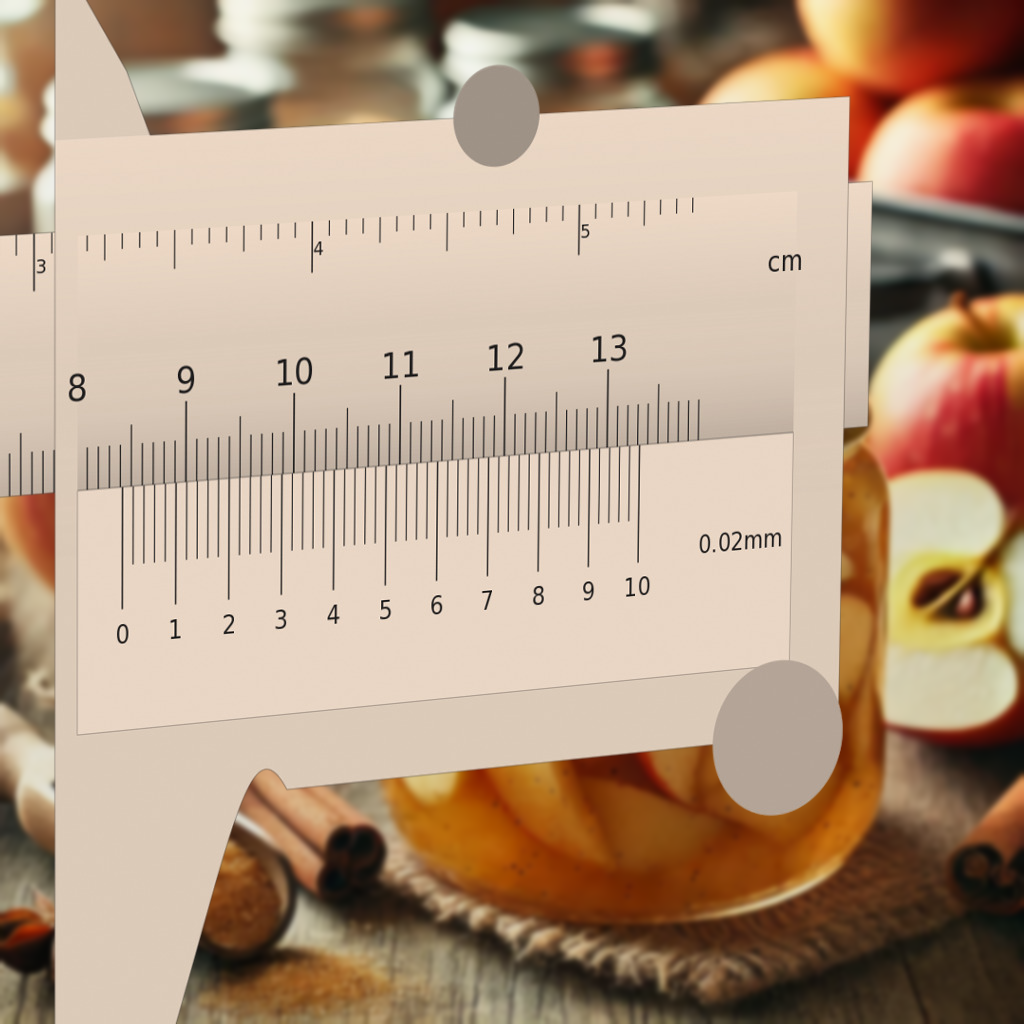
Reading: 84.2 (mm)
